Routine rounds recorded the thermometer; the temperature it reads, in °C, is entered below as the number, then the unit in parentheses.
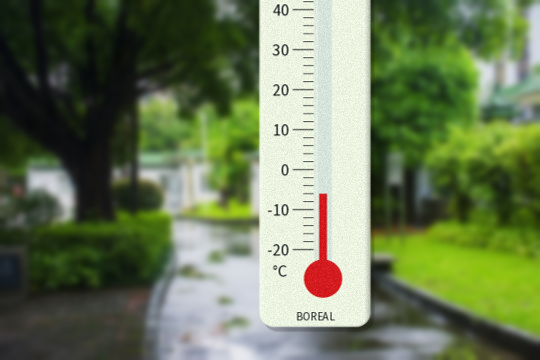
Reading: -6 (°C)
